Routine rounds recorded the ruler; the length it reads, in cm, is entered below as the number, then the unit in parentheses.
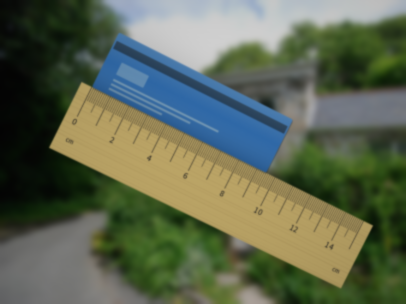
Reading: 9.5 (cm)
